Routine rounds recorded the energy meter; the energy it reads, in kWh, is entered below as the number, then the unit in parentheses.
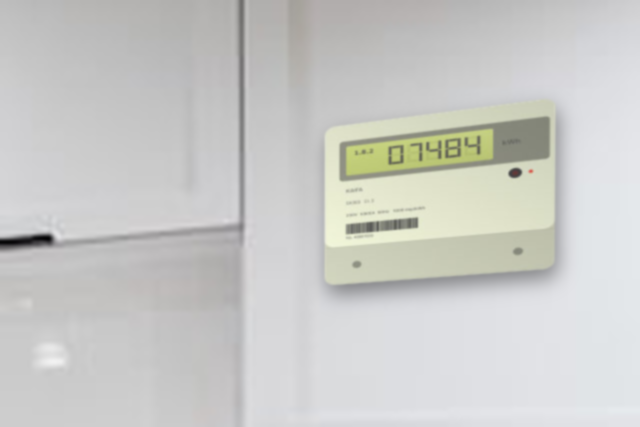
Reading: 7484 (kWh)
